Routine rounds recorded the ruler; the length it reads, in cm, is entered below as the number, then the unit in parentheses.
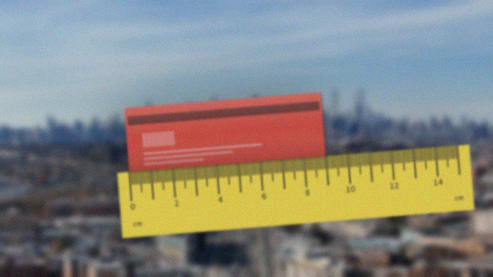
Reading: 9 (cm)
